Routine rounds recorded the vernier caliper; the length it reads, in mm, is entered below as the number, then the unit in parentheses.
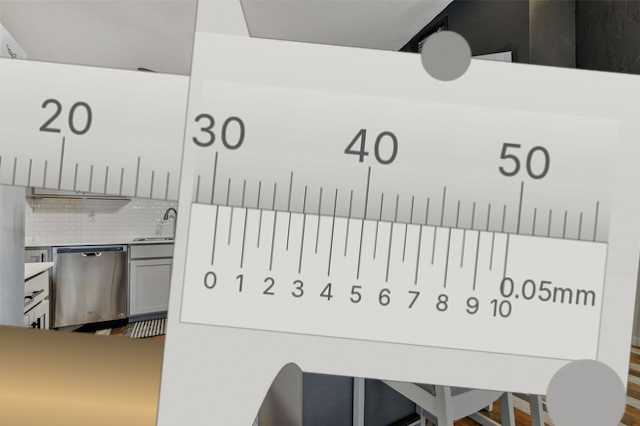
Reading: 30.4 (mm)
